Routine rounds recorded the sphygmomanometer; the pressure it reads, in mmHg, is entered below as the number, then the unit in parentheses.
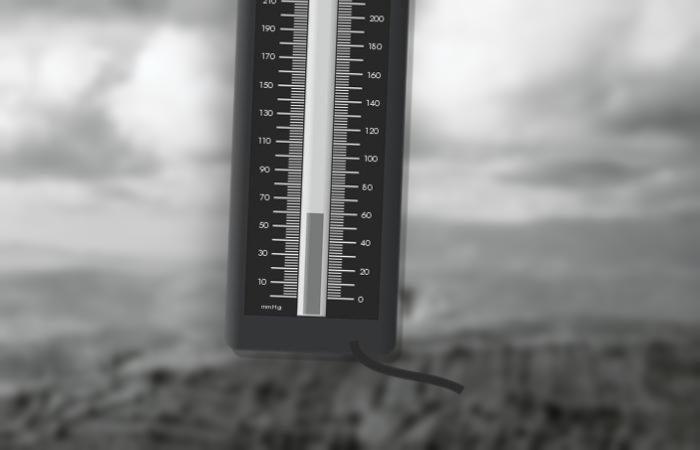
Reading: 60 (mmHg)
